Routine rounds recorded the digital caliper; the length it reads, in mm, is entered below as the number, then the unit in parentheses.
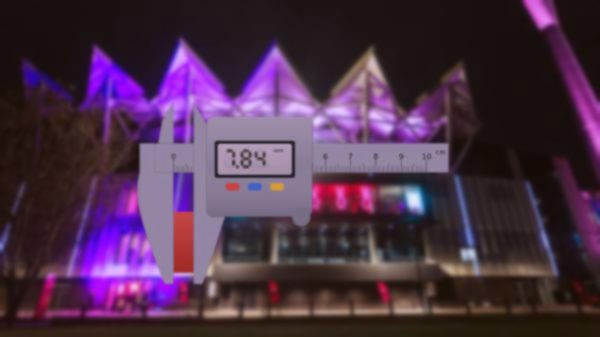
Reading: 7.84 (mm)
